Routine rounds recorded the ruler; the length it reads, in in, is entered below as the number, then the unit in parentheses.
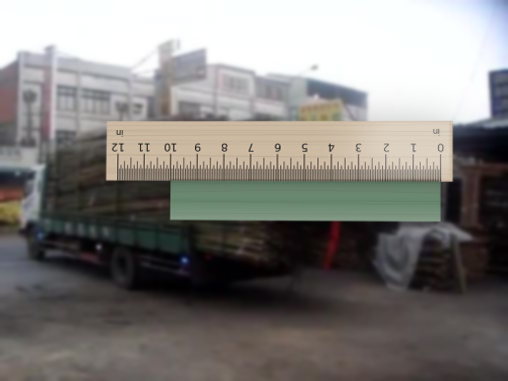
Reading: 10 (in)
